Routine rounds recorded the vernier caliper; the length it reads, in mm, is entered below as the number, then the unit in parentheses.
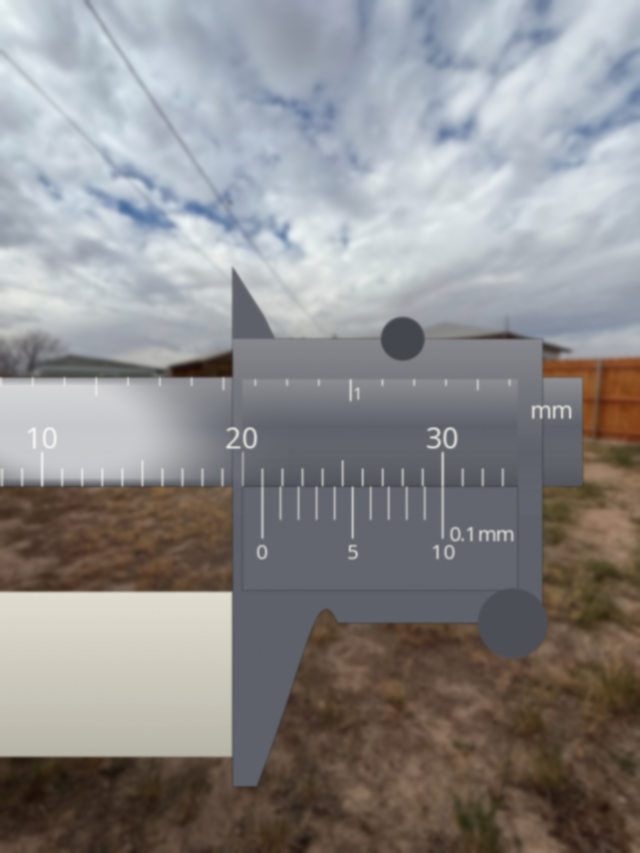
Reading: 21.0 (mm)
